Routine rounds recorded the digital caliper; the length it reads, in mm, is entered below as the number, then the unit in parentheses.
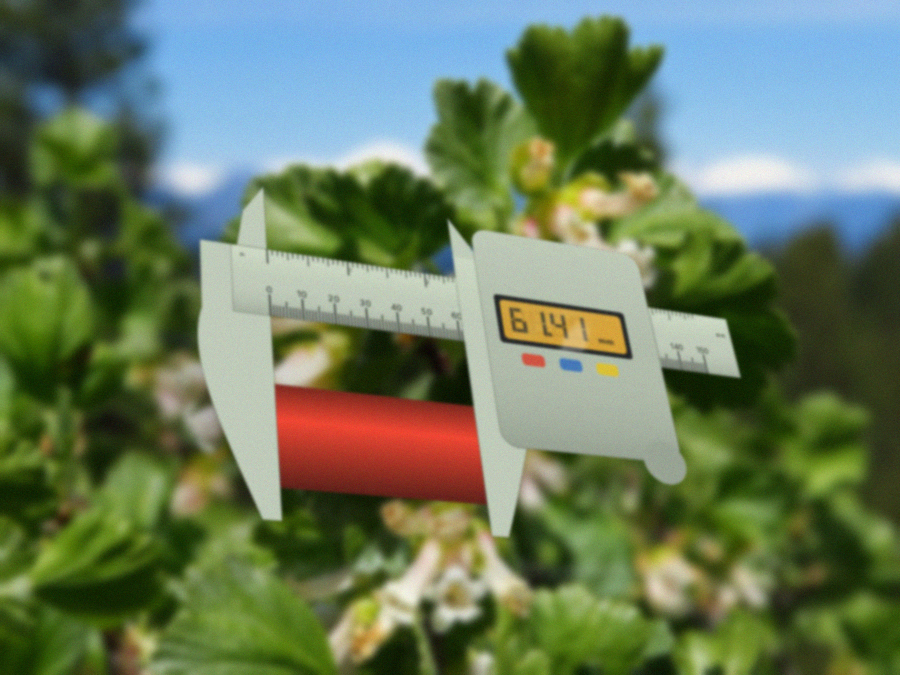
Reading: 61.41 (mm)
